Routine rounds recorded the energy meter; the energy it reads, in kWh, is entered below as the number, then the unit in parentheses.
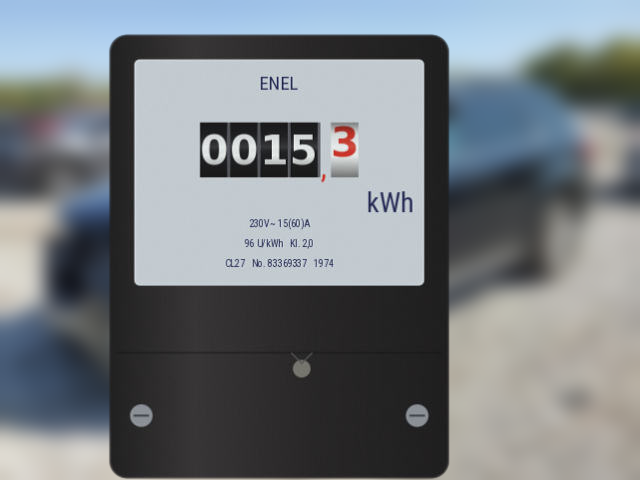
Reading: 15.3 (kWh)
